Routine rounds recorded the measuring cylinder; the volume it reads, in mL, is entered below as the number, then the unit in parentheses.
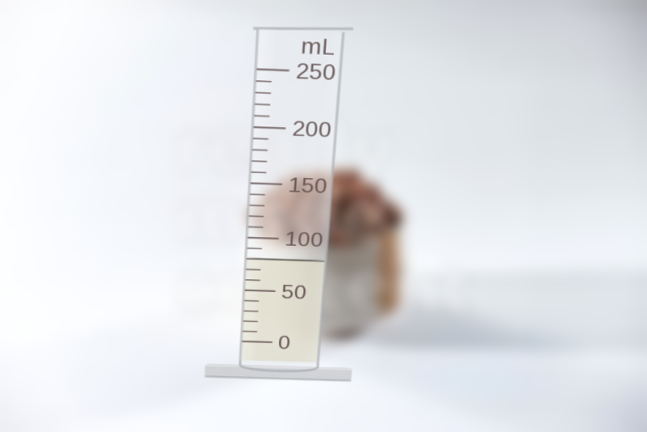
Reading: 80 (mL)
